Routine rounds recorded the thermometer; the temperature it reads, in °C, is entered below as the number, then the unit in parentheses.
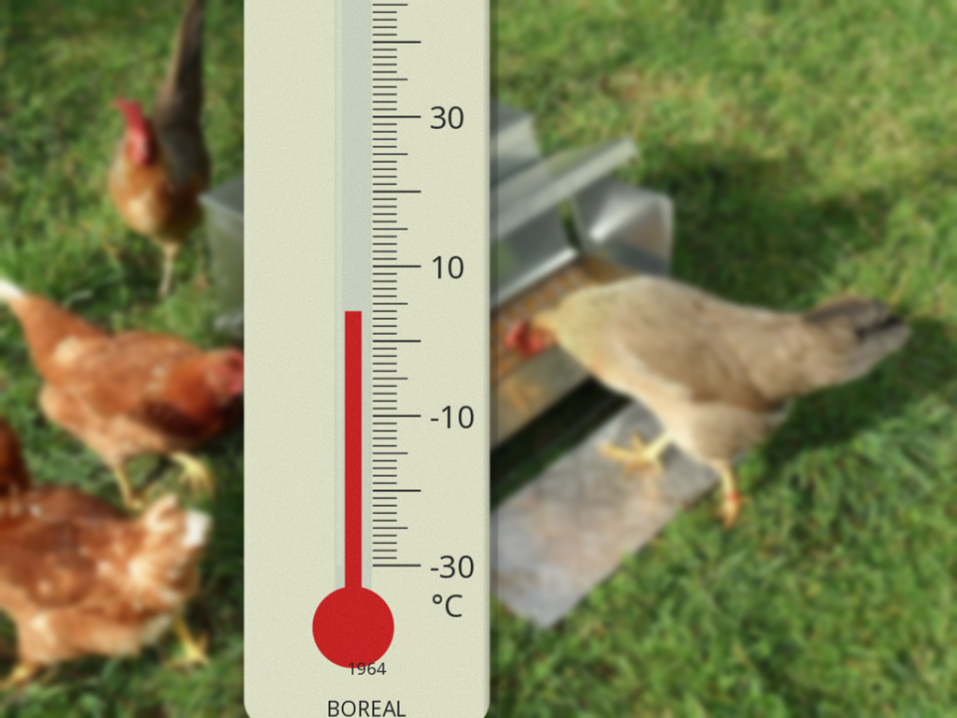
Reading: 4 (°C)
